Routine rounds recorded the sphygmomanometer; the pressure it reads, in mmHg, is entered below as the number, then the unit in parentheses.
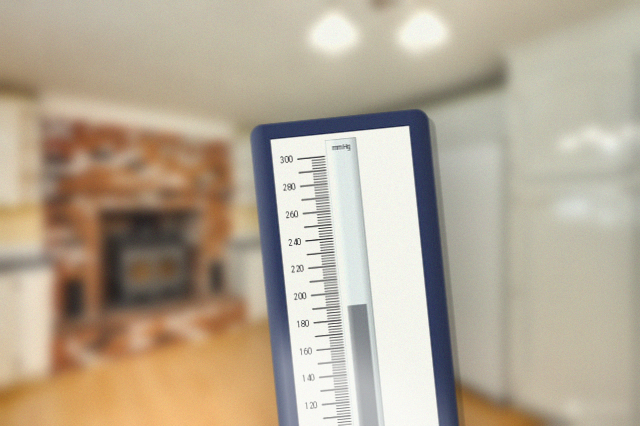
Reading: 190 (mmHg)
